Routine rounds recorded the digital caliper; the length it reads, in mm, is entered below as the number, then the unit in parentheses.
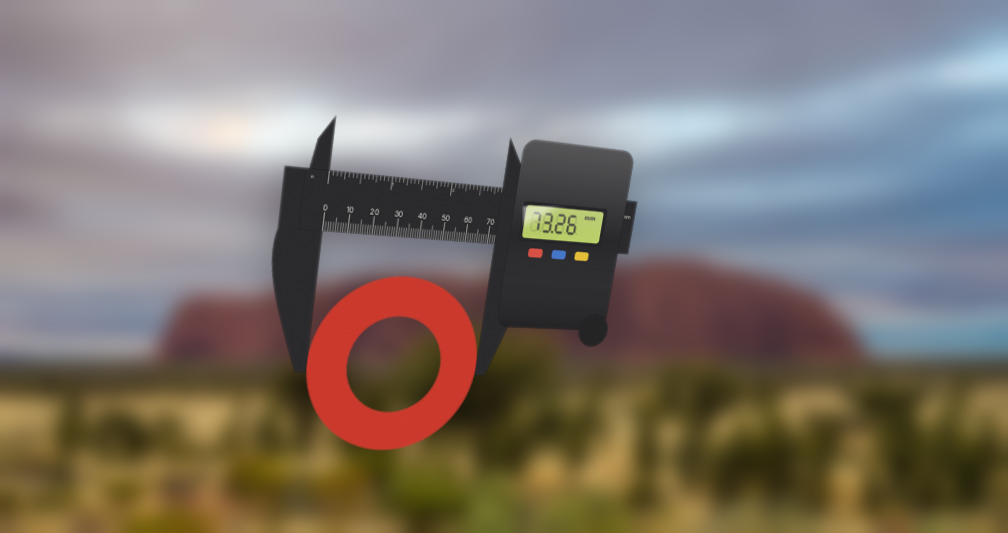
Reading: 73.26 (mm)
